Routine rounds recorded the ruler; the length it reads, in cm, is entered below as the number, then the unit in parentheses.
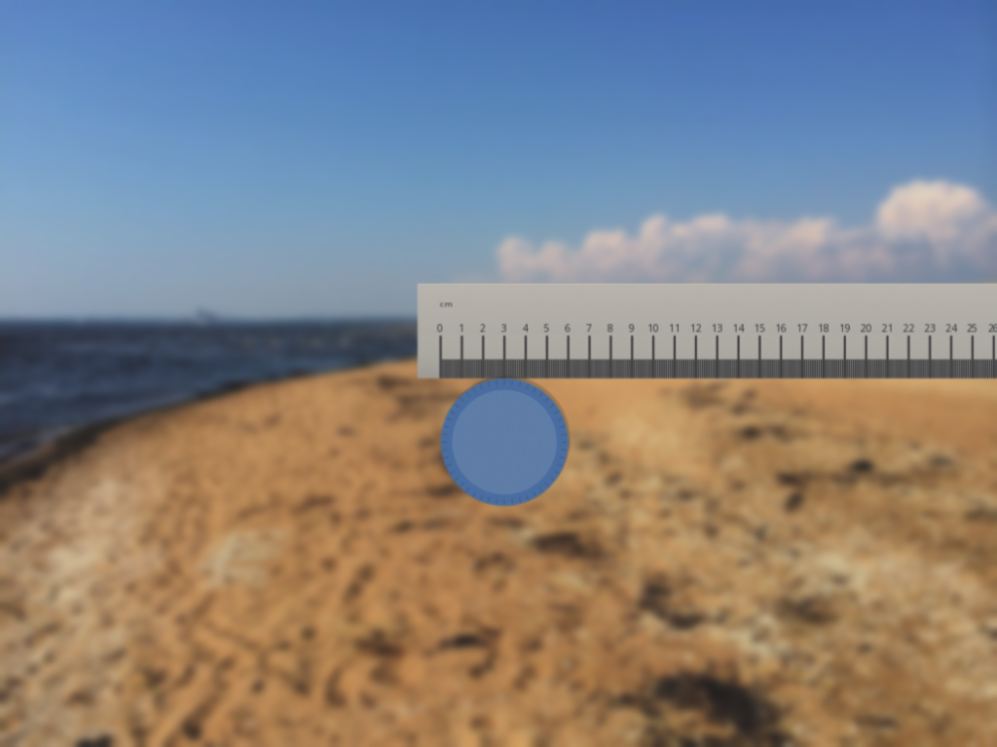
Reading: 6 (cm)
